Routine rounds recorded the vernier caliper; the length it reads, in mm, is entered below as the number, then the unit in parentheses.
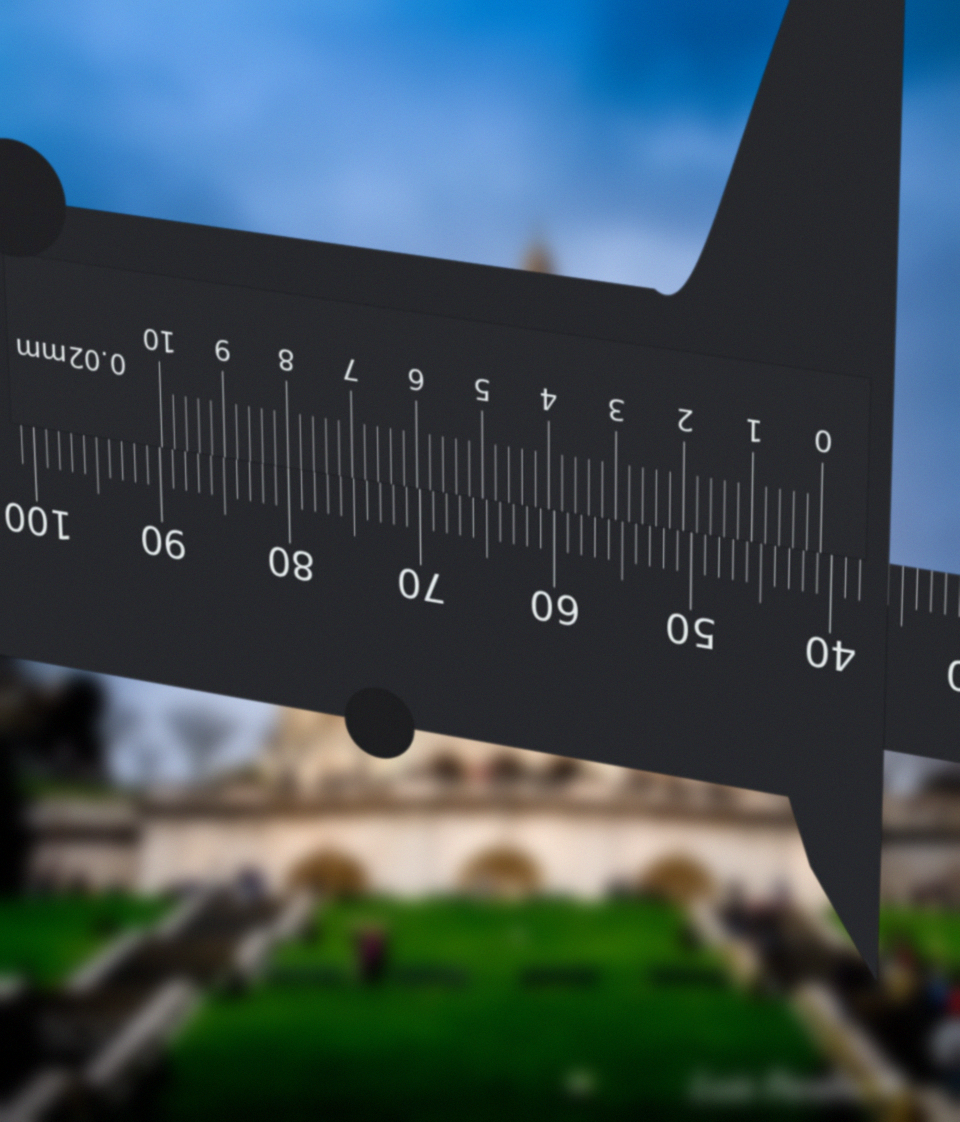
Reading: 40.8 (mm)
